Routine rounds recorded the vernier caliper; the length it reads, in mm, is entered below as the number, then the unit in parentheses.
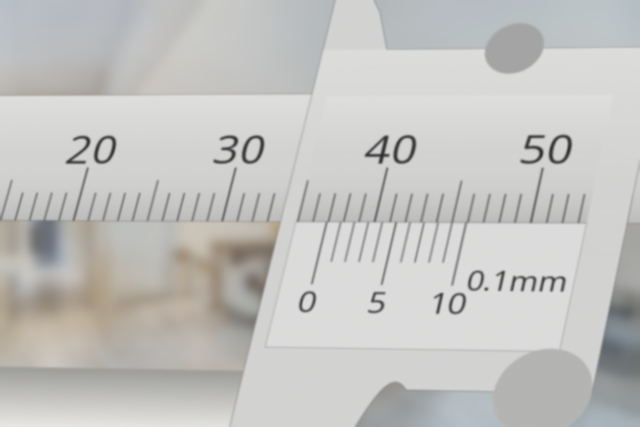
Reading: 36.9 (mm)
